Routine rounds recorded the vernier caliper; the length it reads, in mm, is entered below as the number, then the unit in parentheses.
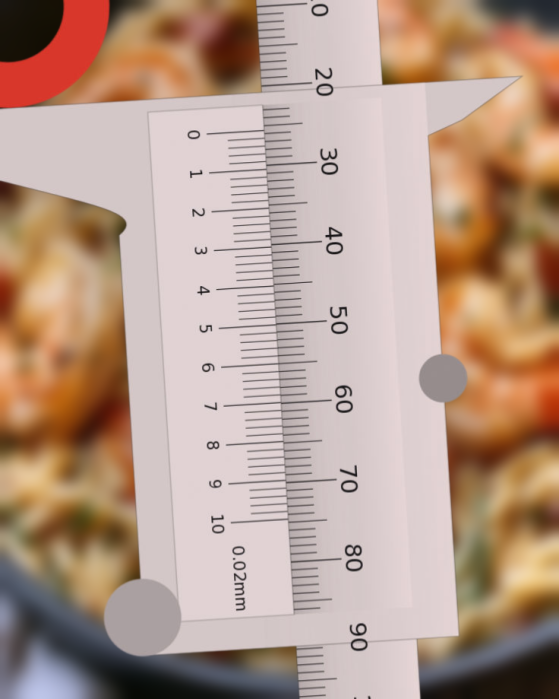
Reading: 25.6 (mm)
